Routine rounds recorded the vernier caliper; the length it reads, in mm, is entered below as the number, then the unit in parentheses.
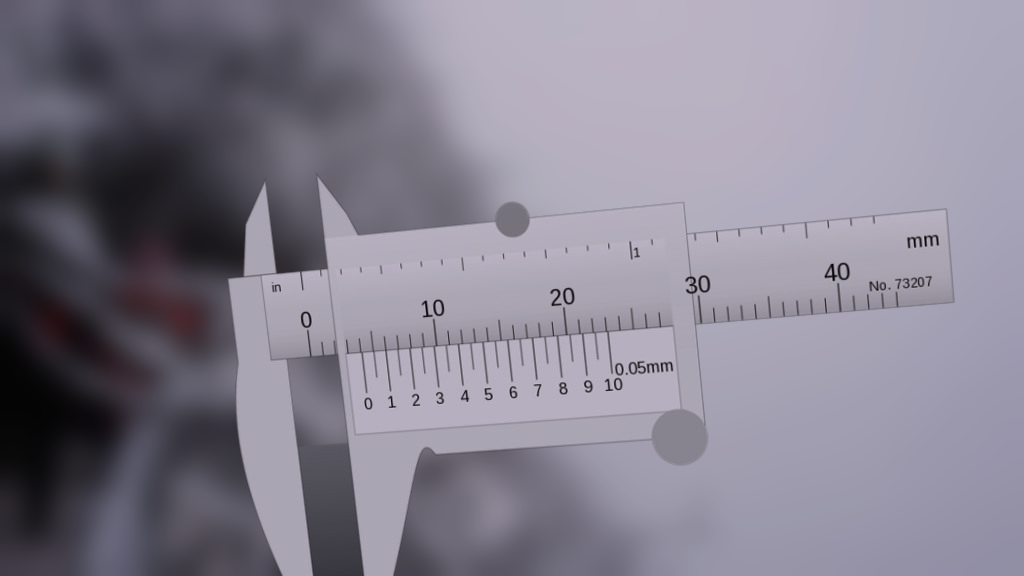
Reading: 4.1 (mm)
